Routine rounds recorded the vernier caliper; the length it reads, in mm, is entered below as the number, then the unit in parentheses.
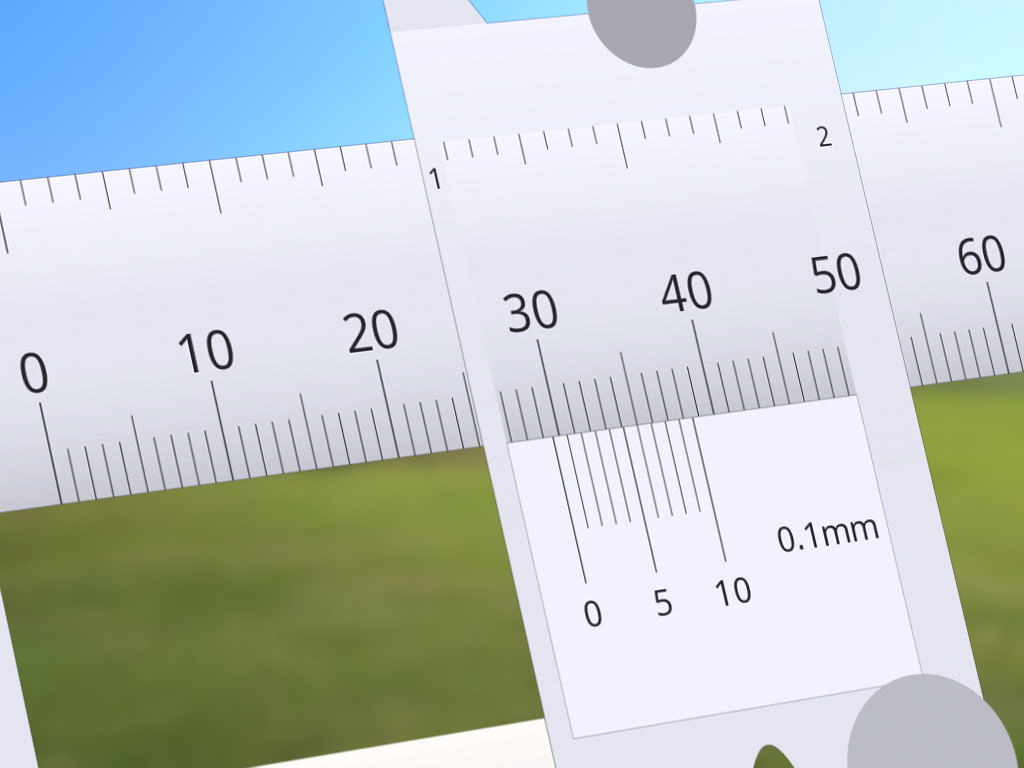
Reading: 29.6 (mm)
